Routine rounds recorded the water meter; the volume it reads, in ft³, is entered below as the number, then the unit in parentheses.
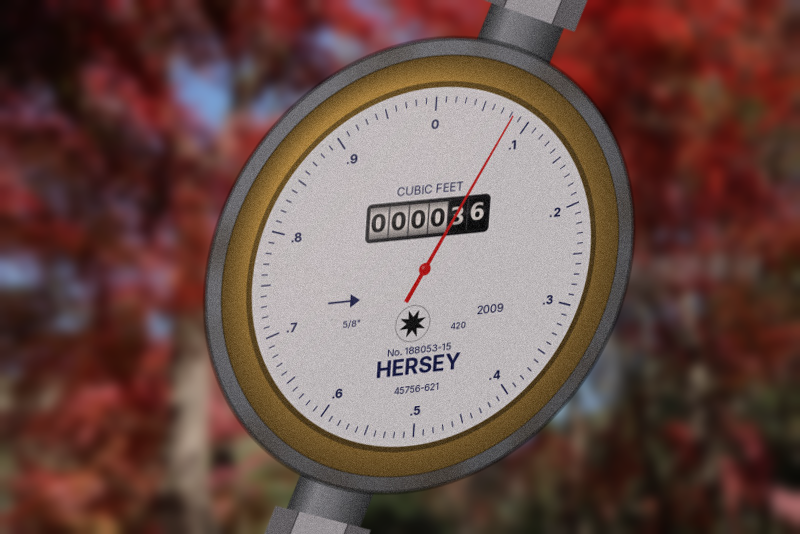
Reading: 36.08 (ft³)
